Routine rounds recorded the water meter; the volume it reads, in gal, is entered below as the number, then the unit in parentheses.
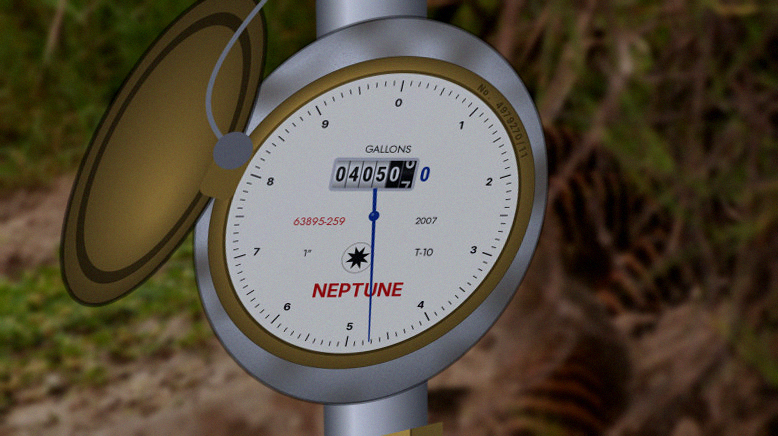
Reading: 405064.7 (gal)
